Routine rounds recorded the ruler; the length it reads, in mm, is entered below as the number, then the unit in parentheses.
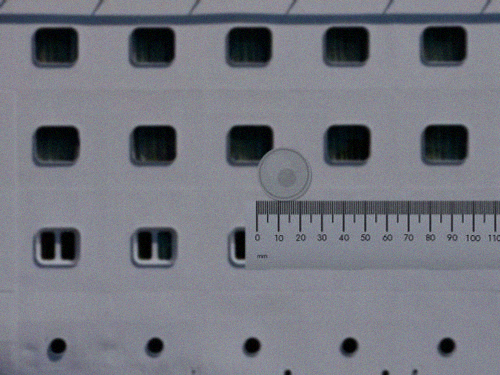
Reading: 25 (mm)
